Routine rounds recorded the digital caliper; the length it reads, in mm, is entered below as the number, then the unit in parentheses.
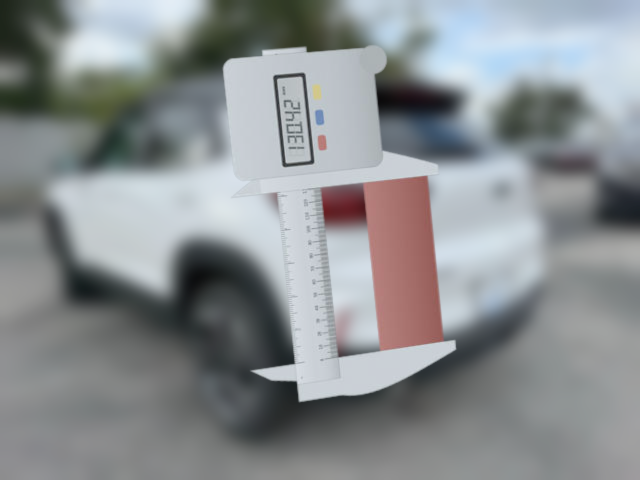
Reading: 130.42 (mm)
